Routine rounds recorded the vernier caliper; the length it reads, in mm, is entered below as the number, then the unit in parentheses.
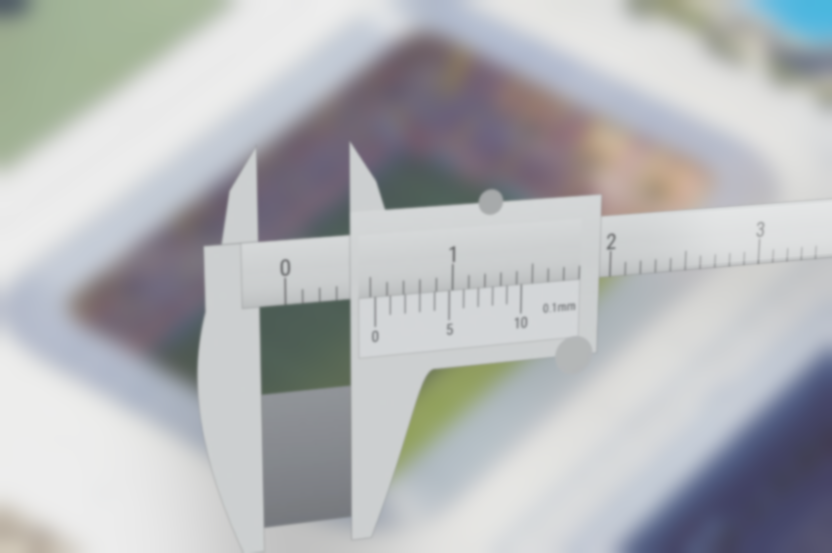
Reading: 5.3 (mm)
